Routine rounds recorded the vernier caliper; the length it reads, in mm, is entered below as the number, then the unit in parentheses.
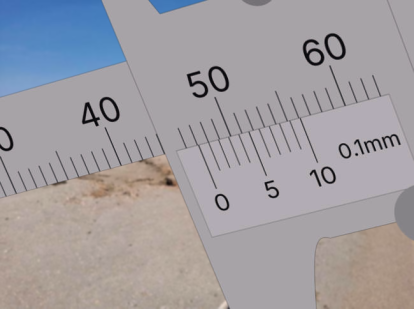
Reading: 47.1 (mm)
